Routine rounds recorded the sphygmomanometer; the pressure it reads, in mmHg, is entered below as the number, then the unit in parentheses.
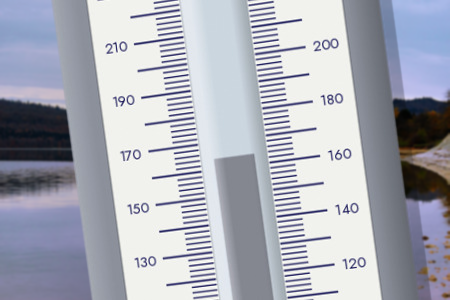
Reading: 164 (mmHg)
